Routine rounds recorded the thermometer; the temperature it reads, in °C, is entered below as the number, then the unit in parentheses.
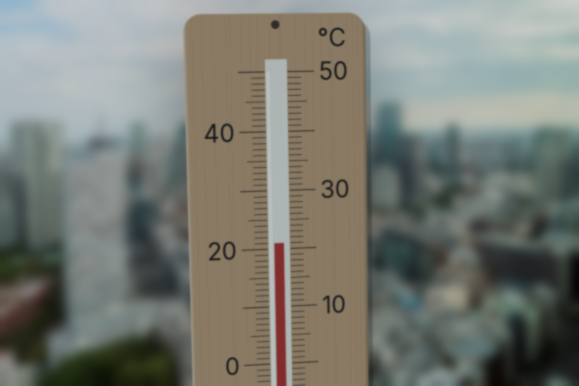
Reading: 21 (°C)
